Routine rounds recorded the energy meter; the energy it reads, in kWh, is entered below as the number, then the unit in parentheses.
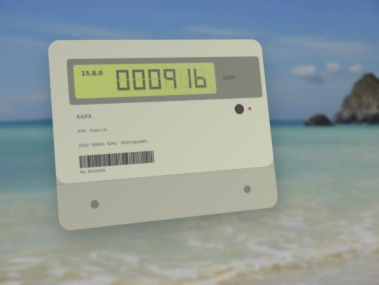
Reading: 916 (kWh)
